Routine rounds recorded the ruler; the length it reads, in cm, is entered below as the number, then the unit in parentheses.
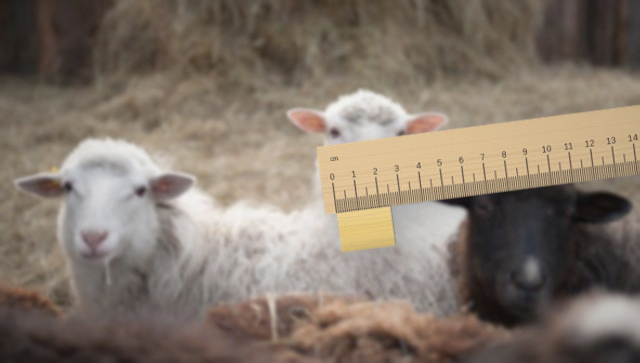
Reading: 2.5 (cm)
